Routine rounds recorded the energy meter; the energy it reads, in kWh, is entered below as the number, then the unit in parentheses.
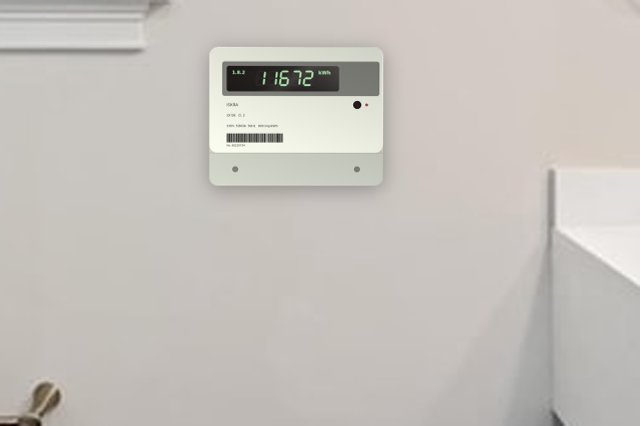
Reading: 11672 (kWh)
